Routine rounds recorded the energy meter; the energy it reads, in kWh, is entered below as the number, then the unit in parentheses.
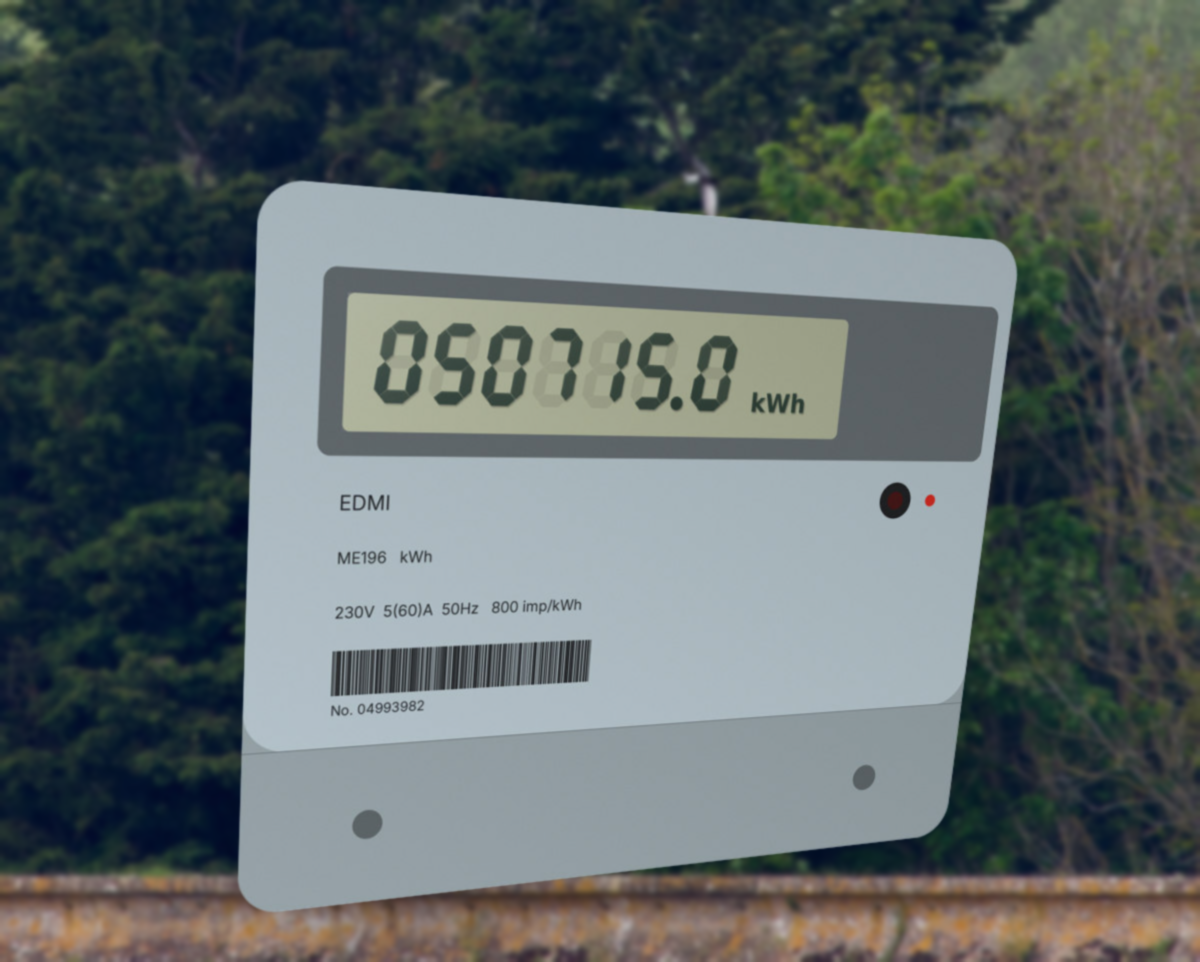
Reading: 50715.0 (kWh)
